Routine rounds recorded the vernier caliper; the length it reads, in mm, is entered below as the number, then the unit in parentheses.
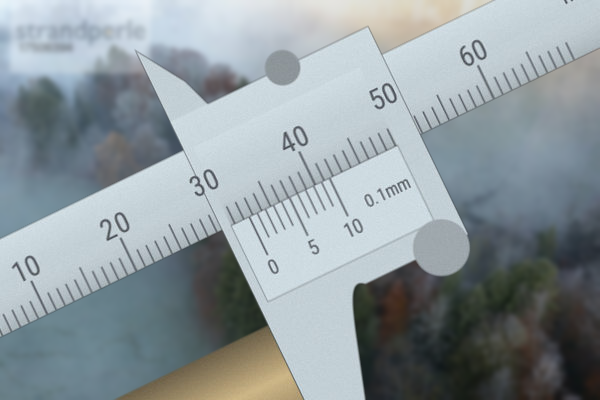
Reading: 32.6 (mm)
